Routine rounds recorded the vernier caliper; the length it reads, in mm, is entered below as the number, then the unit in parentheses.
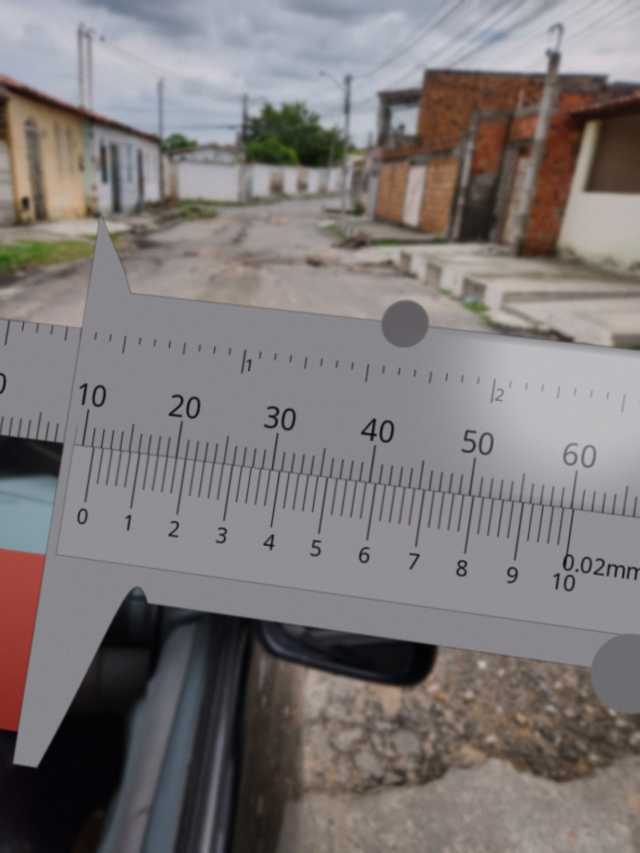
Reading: 11.2 (mm)
